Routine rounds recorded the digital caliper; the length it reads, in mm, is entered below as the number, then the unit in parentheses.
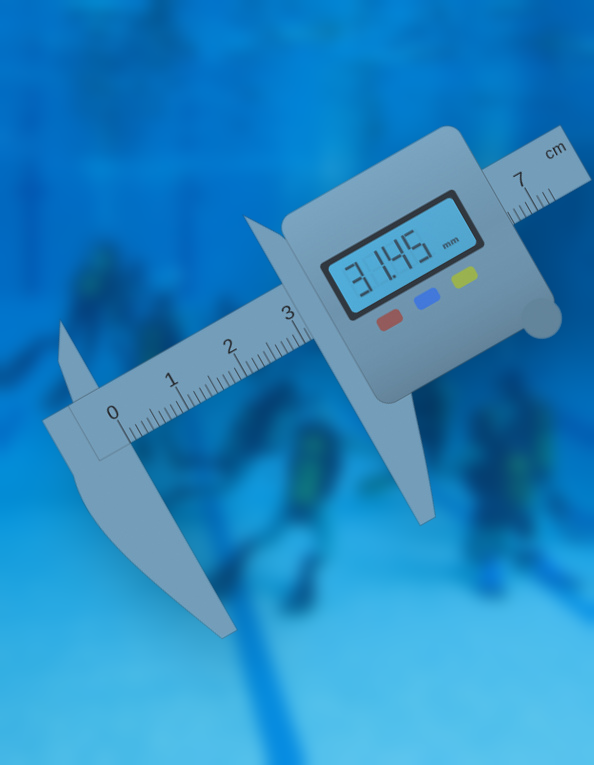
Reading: 31.45 (mm)
